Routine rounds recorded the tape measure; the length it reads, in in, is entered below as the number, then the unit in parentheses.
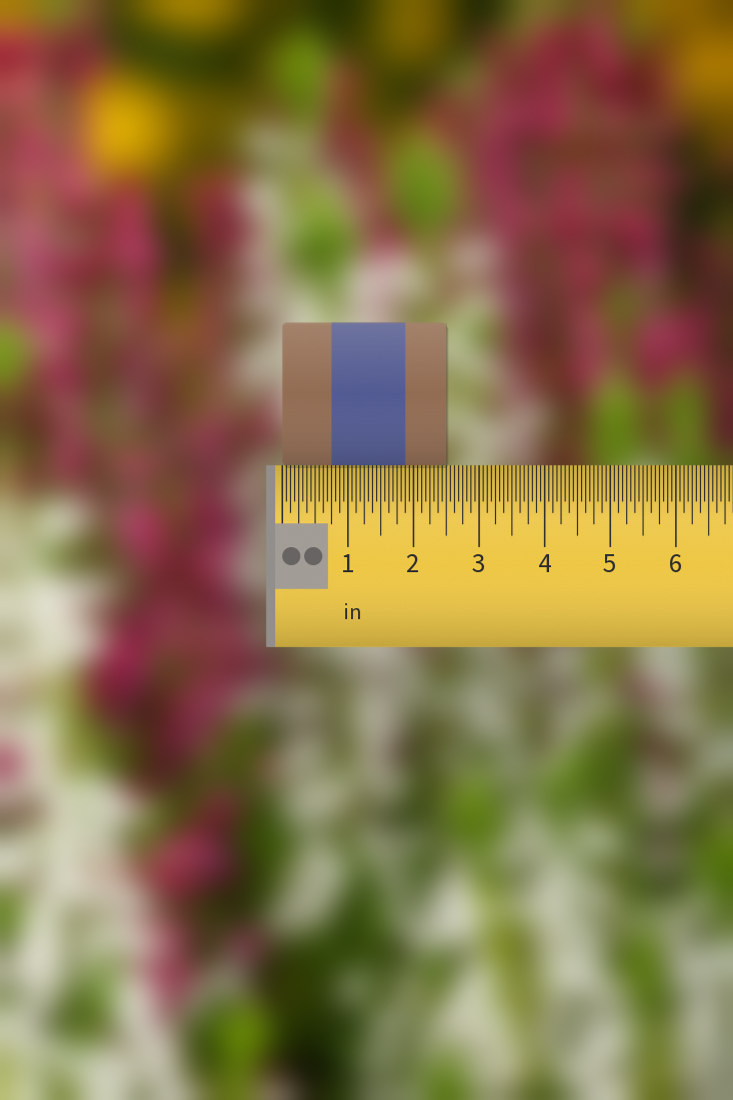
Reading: 2.5 (in)
